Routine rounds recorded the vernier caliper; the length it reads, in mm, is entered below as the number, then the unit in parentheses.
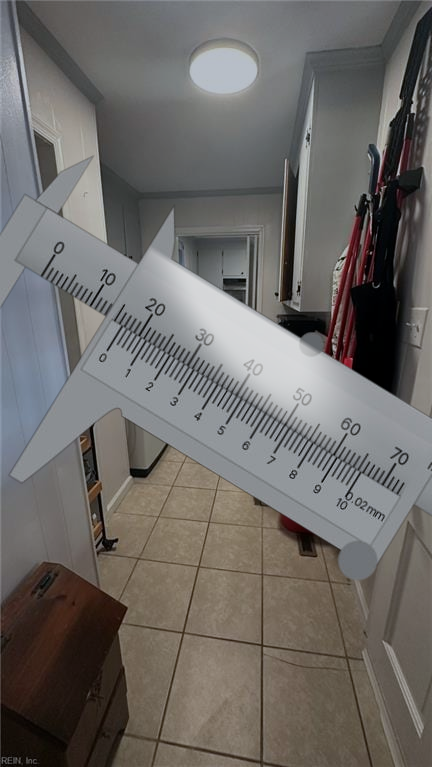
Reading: 16.6 (mm)
